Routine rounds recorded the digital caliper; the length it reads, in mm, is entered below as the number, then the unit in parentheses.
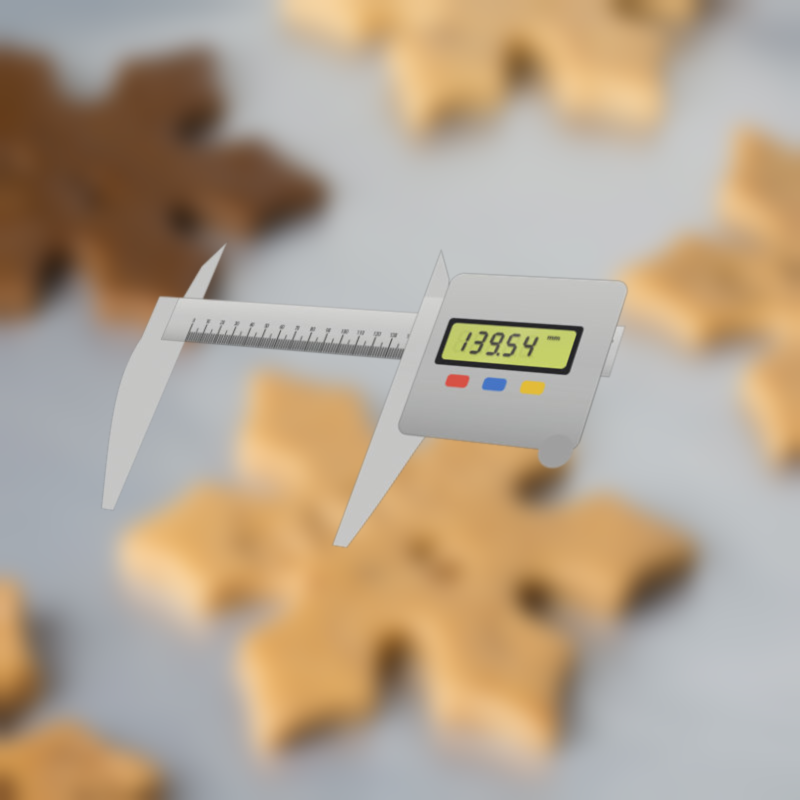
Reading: 139.54 (mm)
